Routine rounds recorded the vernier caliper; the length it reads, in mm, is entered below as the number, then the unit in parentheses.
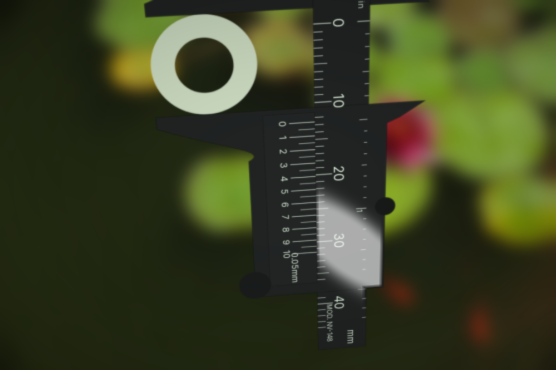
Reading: 12.6 (mm)
